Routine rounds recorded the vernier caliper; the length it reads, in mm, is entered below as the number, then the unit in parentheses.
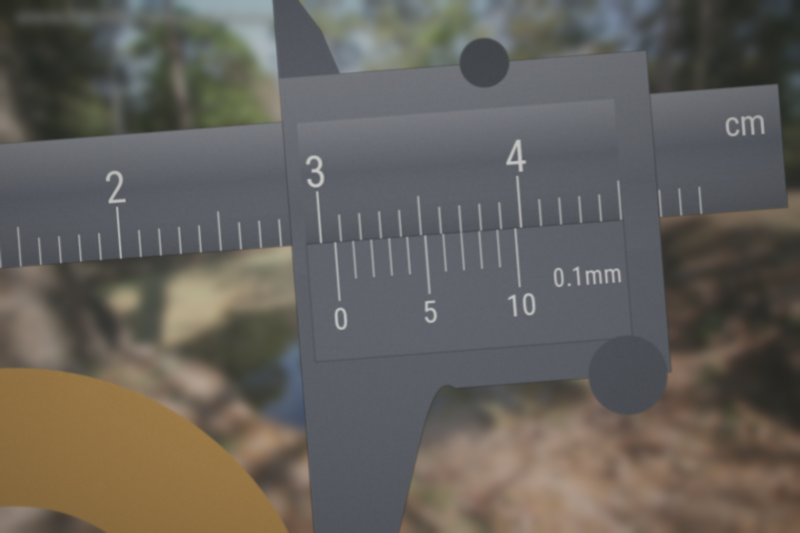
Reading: 30.7 (mm)
